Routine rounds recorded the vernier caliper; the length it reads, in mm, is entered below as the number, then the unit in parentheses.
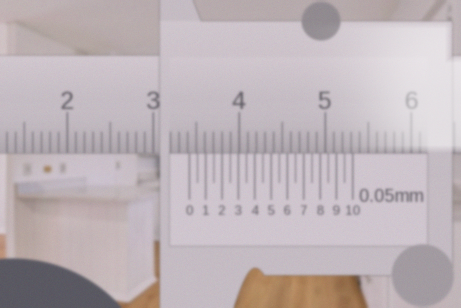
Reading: 34.2 (mm)
